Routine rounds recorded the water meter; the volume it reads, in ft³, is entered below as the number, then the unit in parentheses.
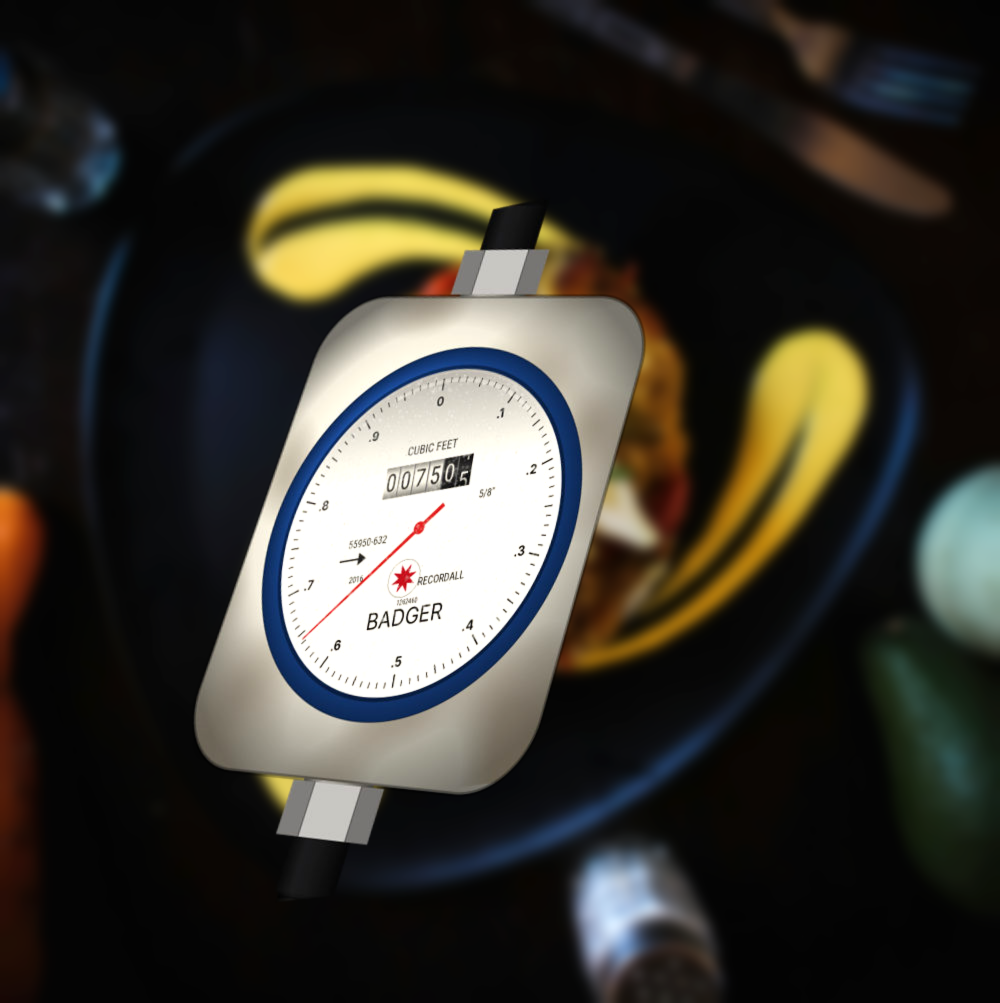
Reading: 7504.64 (ft³)
